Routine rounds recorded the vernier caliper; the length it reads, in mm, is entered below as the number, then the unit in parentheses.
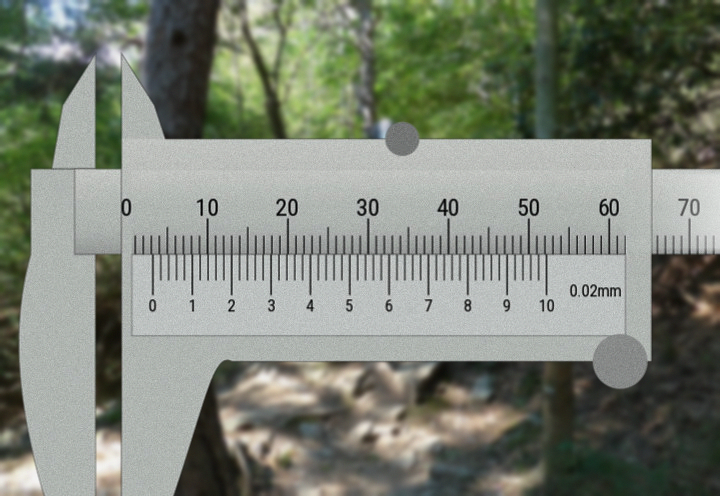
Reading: 3.2 (mm)
